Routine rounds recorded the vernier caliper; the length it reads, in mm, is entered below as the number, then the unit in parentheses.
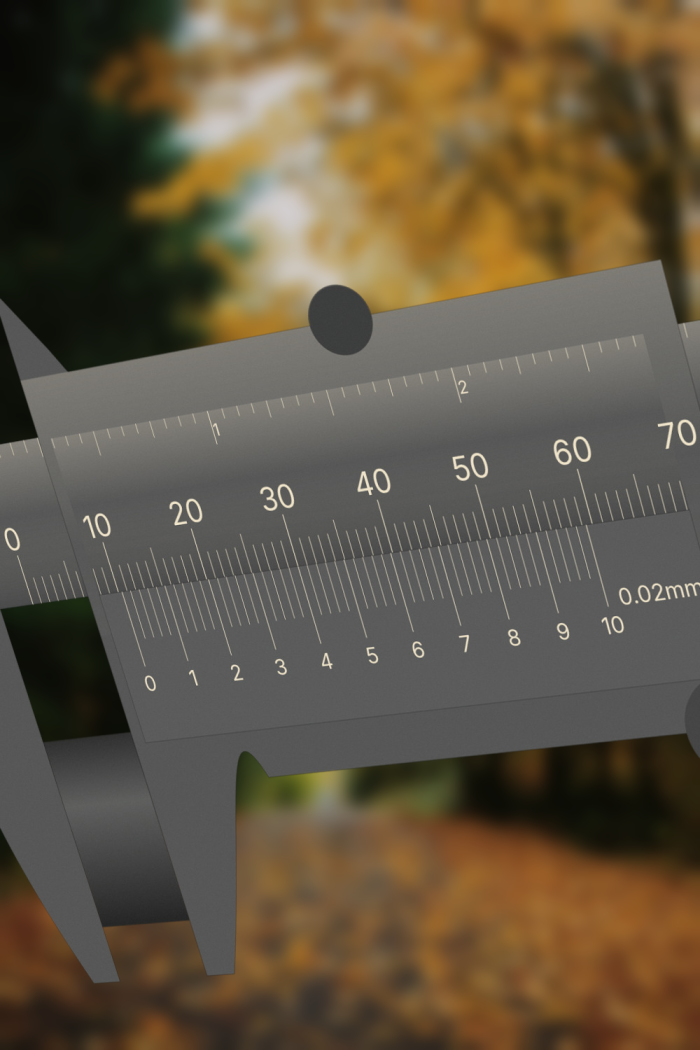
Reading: 10.4 (mm)
